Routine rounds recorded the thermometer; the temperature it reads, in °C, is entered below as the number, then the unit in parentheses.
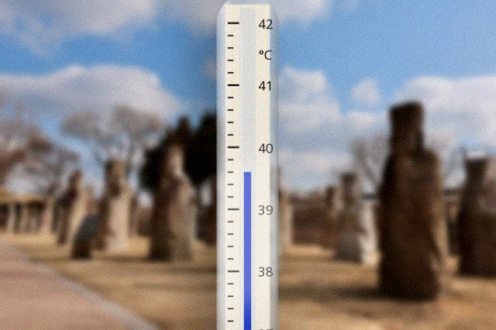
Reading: 39.6 (°C)
